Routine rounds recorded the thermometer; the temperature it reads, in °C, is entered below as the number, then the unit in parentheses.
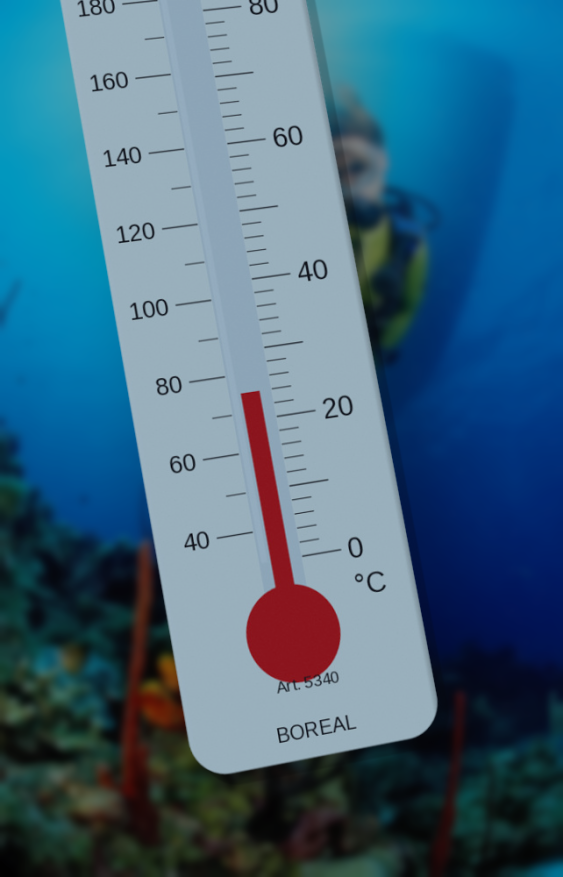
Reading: 24 (°C)
